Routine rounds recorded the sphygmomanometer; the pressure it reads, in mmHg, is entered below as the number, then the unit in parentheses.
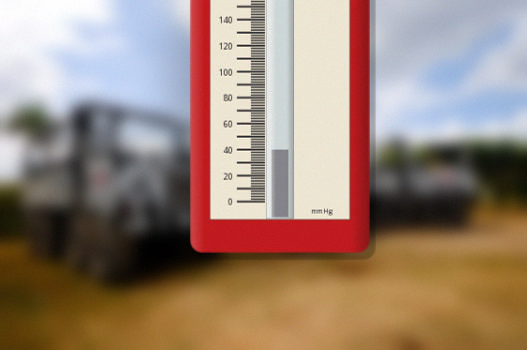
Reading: 40 (mmHg)
